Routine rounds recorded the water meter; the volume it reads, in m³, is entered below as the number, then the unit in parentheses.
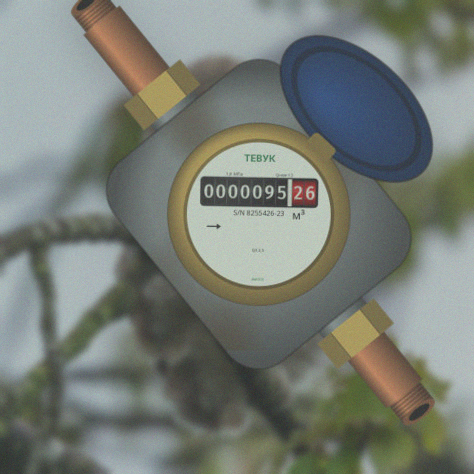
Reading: 95.26 (m³)
